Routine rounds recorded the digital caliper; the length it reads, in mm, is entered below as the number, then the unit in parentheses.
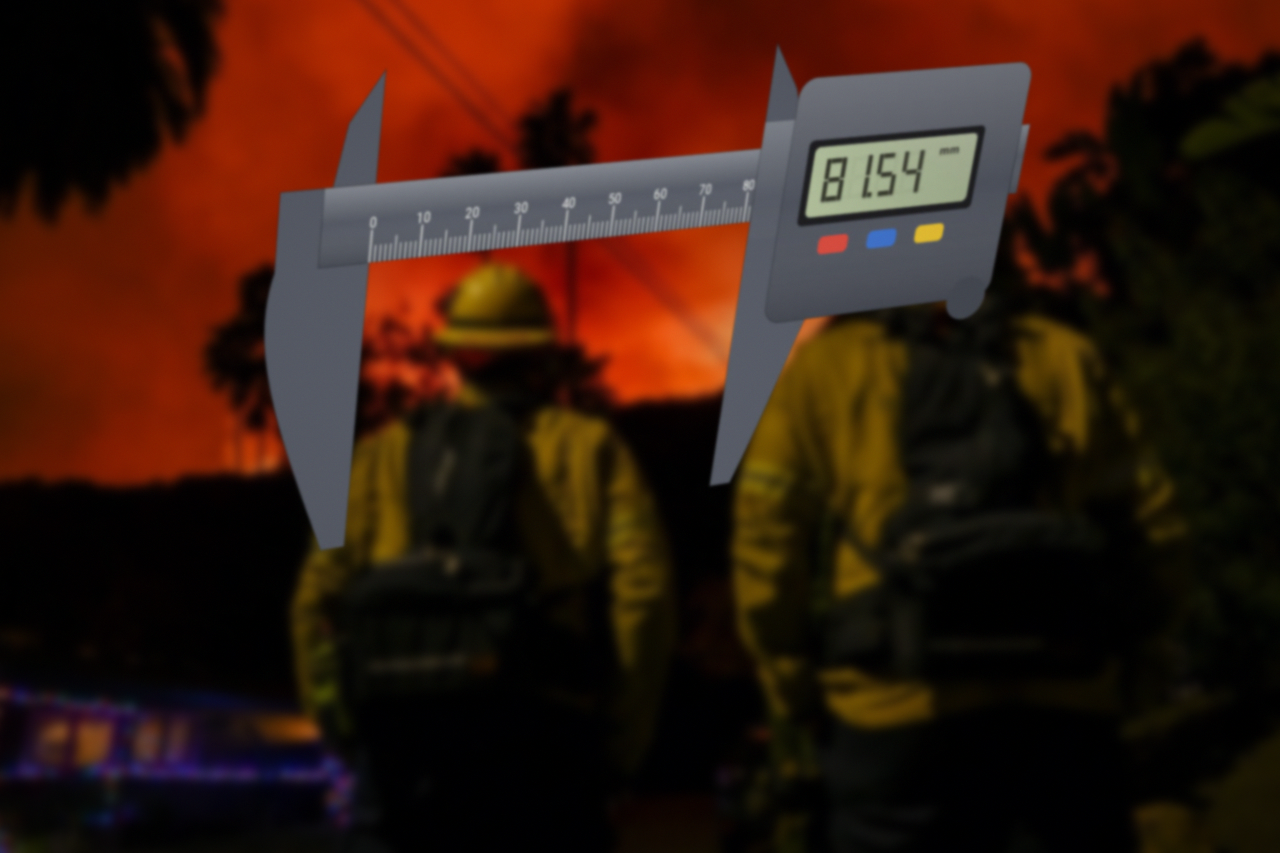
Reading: 81.54 (mm)
